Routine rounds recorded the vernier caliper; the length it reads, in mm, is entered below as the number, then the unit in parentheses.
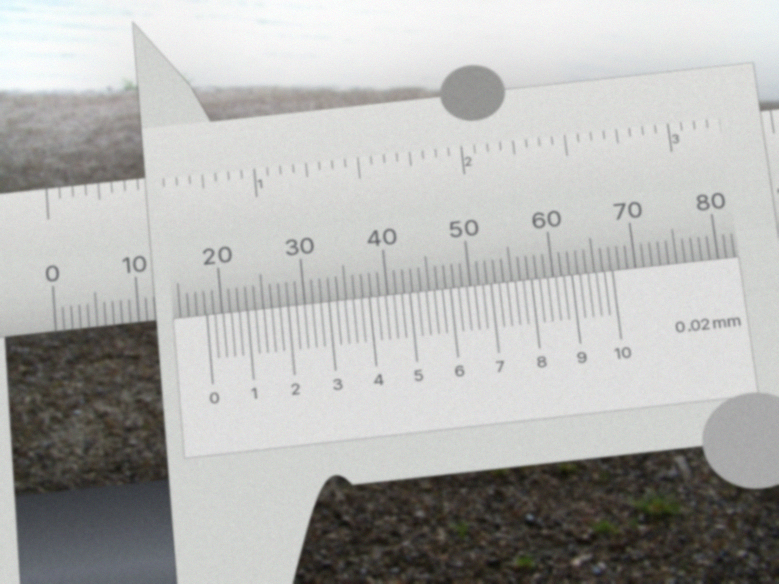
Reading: 18.2 (mm)
